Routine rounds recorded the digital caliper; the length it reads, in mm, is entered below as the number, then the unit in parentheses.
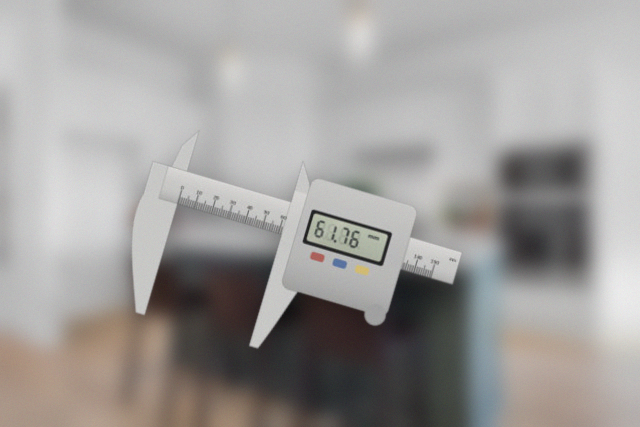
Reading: 61.76 (mm)
